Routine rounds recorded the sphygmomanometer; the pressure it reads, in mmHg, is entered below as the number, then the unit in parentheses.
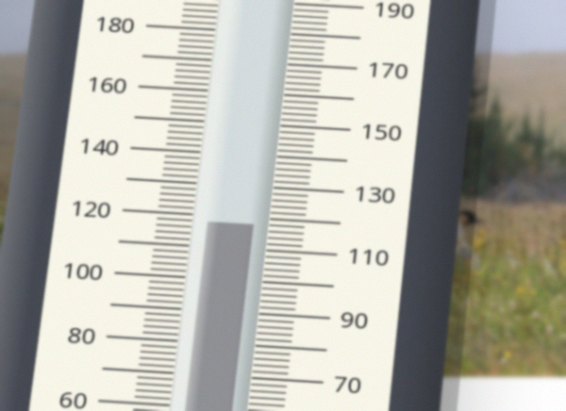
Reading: 118 (mmHg)
